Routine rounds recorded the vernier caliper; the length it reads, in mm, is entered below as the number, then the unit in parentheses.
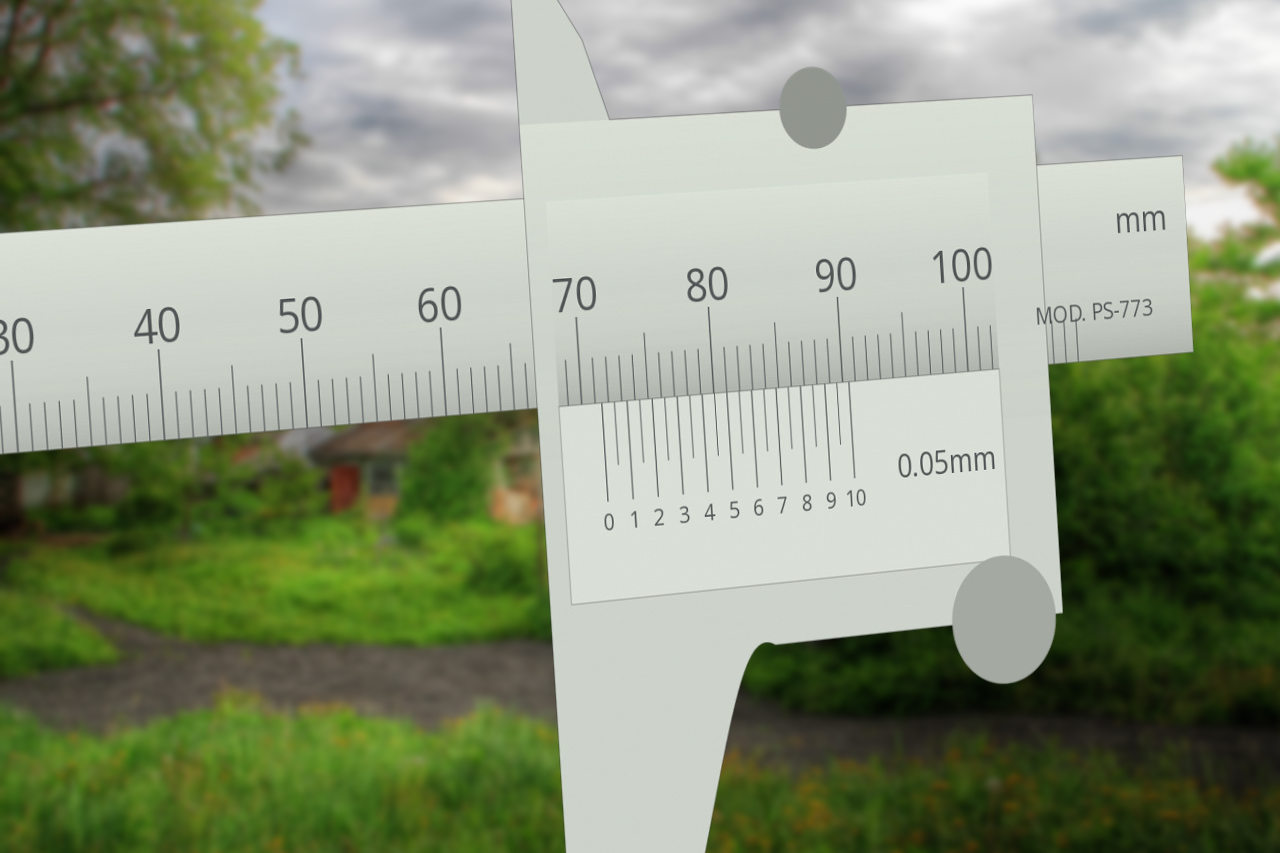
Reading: 71.5 (mm)
